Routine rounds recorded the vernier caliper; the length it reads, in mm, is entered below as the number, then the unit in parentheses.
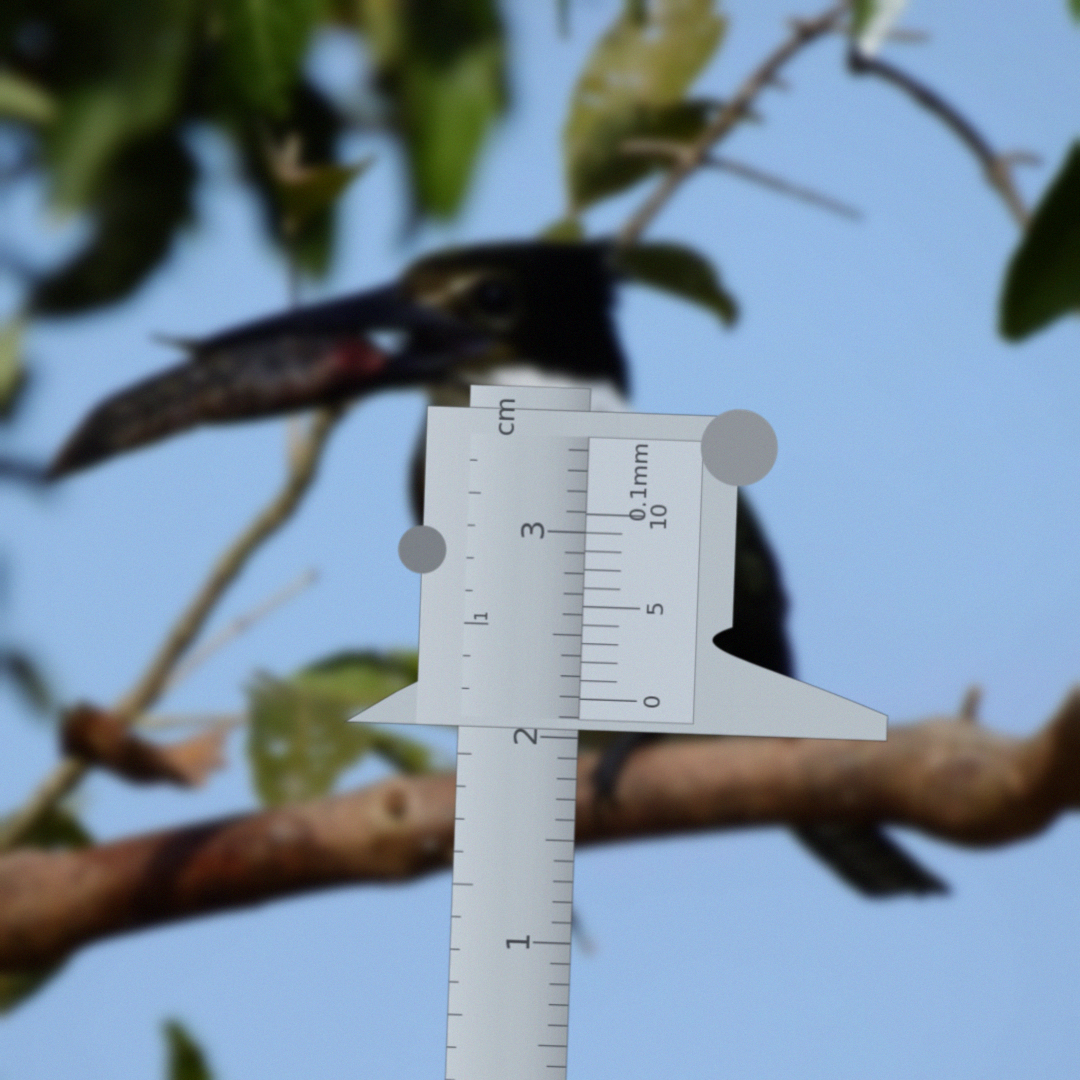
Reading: 21.9 (mm)
